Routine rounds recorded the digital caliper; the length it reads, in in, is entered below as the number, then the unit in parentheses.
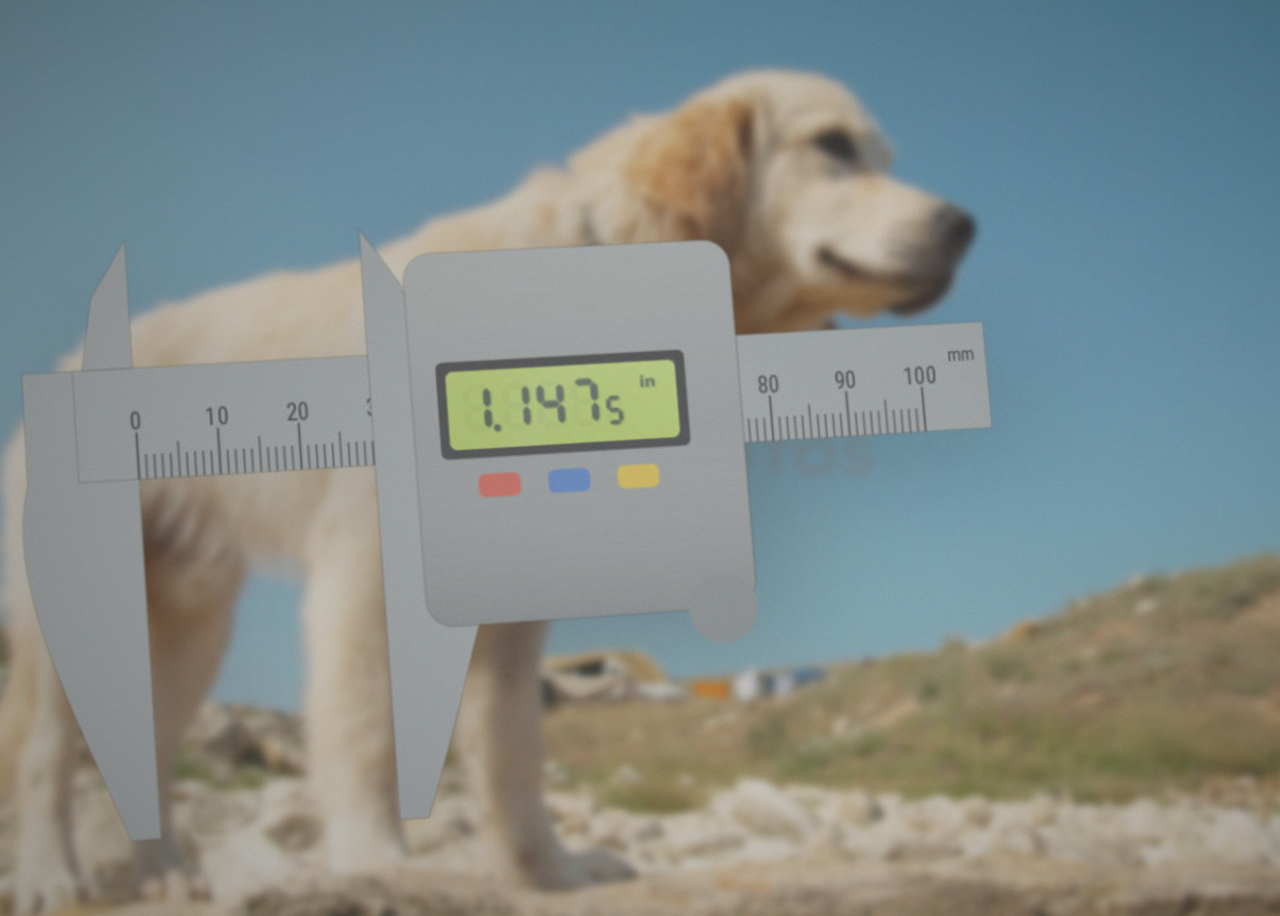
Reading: 1.1475 (in)
